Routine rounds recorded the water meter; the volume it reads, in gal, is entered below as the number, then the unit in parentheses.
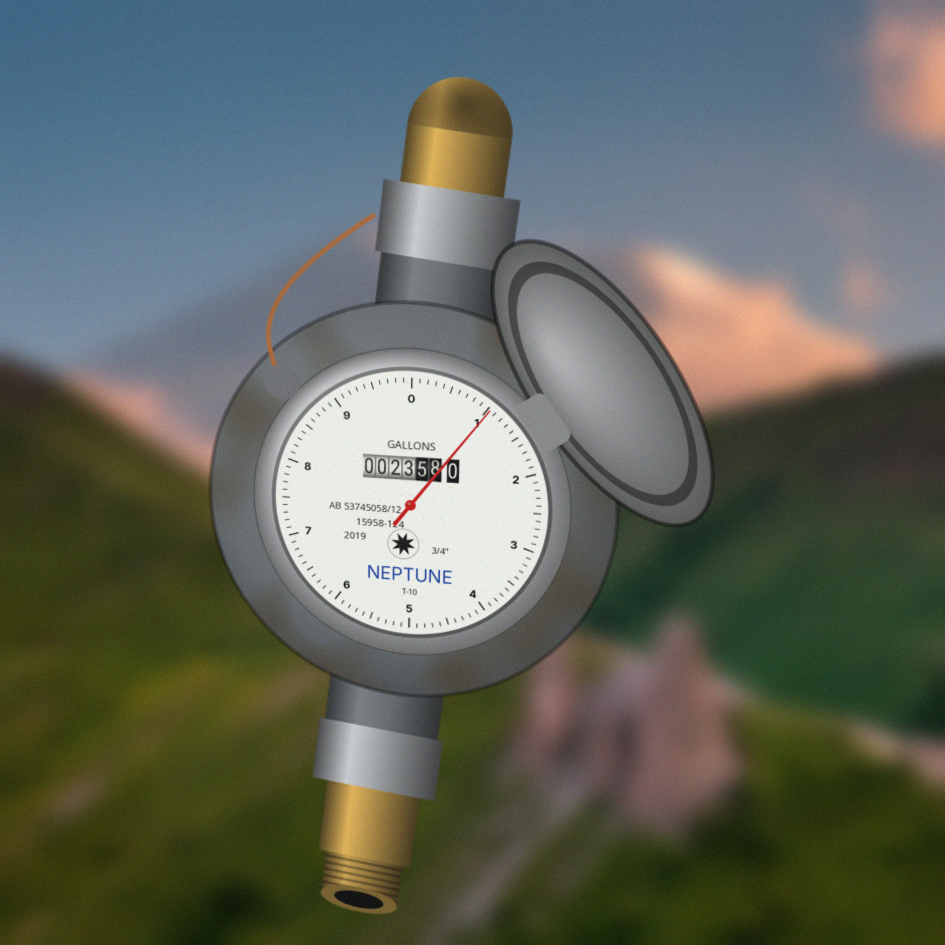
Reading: 23581.0 (gal)
